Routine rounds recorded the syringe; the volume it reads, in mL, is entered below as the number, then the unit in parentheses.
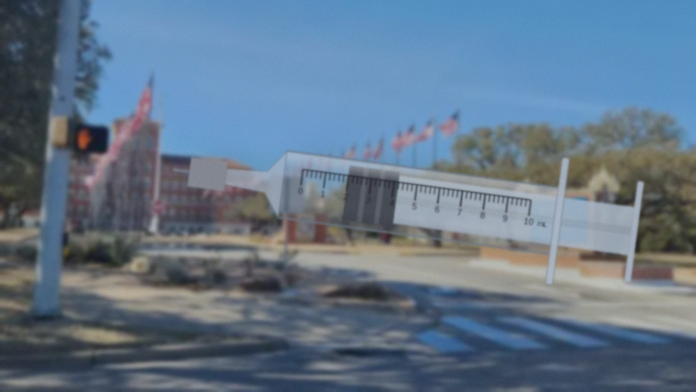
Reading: 2 (mL)
